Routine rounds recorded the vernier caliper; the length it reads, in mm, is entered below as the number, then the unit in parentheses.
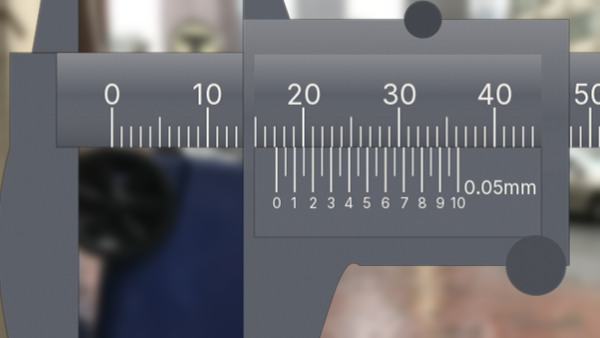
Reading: 17.2 (mm)
